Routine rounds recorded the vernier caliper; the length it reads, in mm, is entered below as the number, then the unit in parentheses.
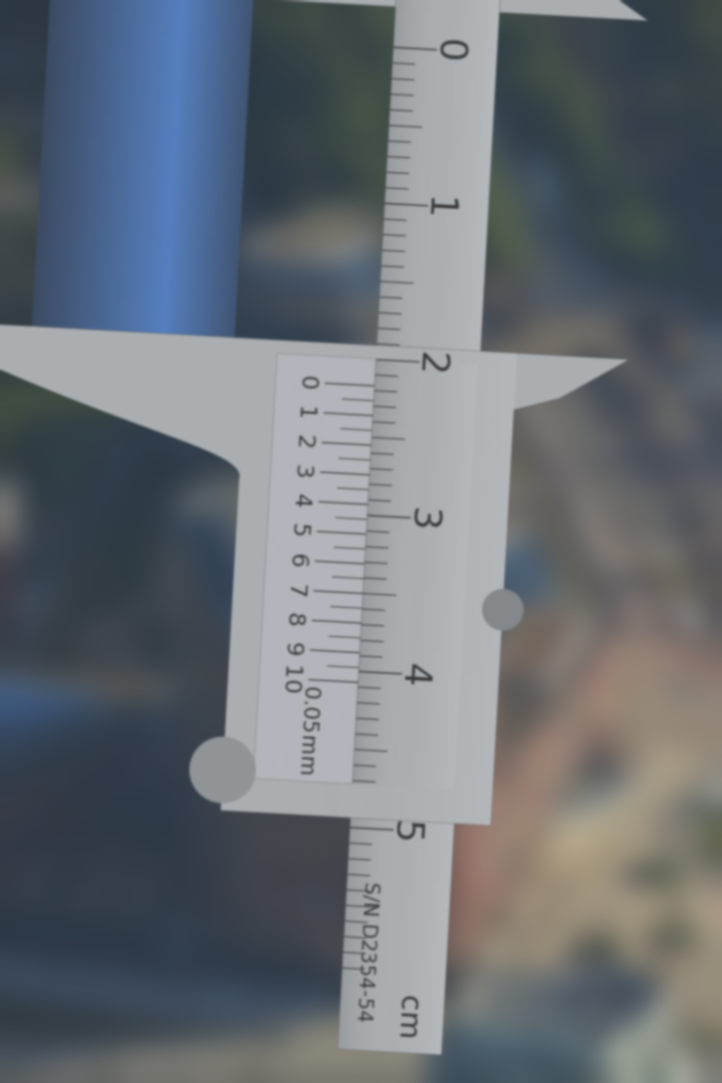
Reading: 21.7 (mm)
